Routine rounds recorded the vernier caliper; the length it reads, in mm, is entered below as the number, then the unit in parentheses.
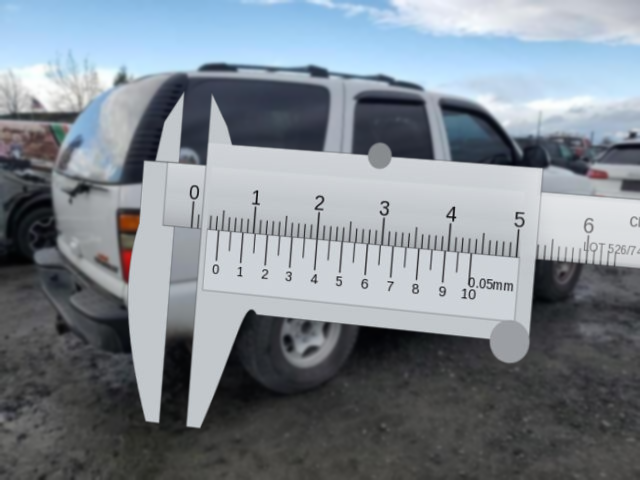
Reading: 4.4 (mm)
